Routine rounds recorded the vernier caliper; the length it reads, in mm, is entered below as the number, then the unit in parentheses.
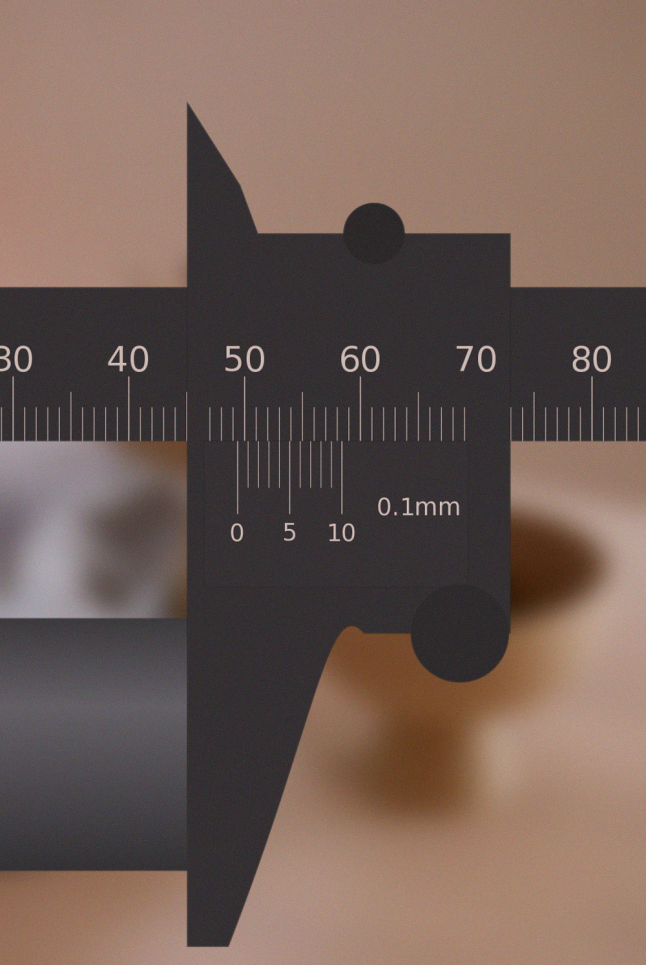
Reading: 49.4 (mm)
